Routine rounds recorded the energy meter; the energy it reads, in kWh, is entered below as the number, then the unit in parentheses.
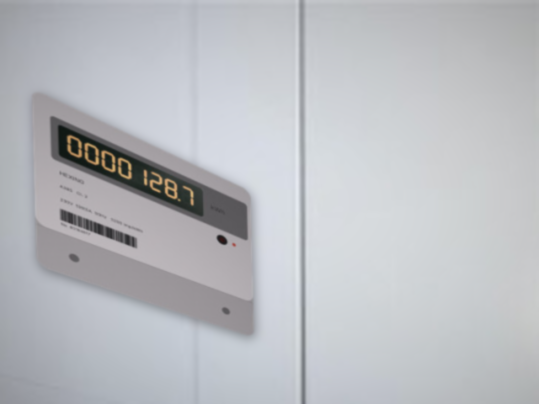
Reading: 128.7 (kWh)
